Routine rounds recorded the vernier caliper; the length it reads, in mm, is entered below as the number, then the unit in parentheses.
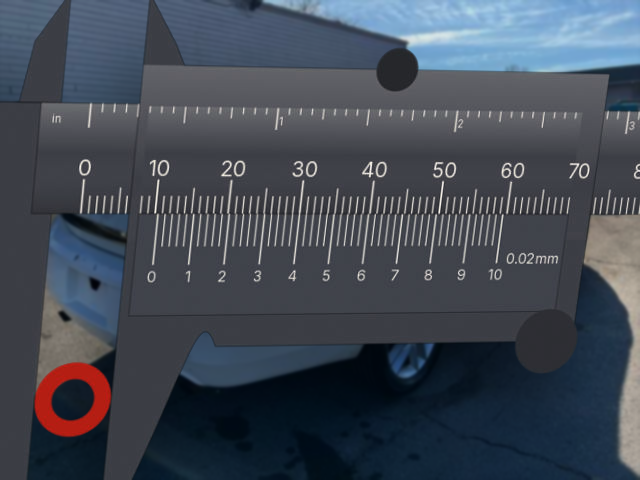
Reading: 10.4 (mm)
